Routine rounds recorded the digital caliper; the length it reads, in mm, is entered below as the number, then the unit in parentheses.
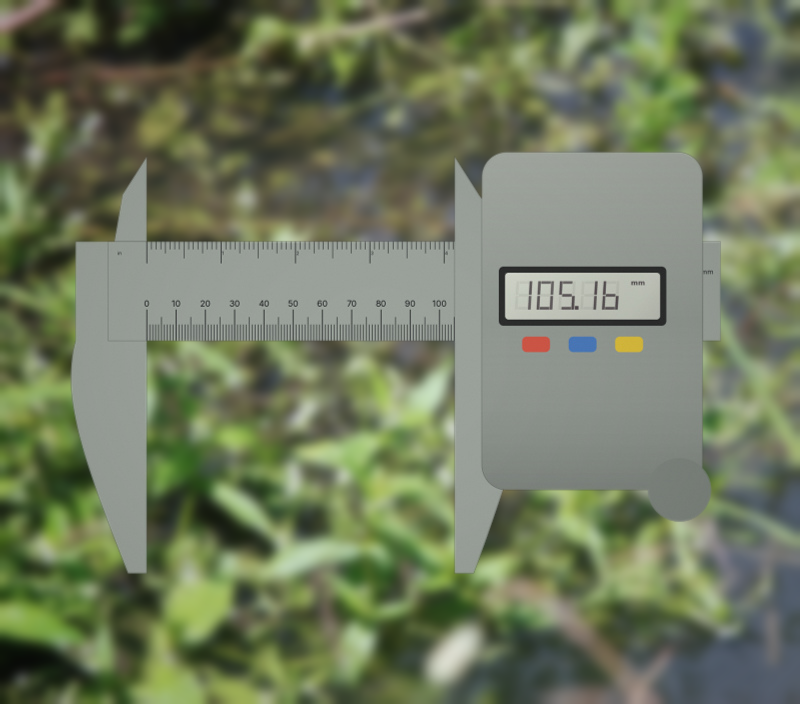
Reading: 105.16 (mm)
